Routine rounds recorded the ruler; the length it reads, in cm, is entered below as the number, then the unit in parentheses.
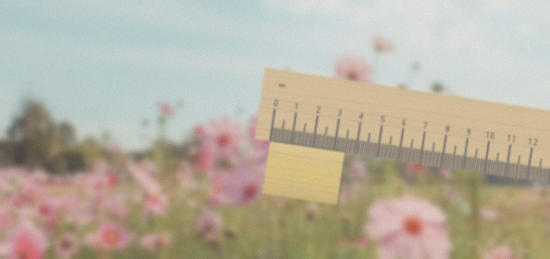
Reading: 3.5 (cm)
